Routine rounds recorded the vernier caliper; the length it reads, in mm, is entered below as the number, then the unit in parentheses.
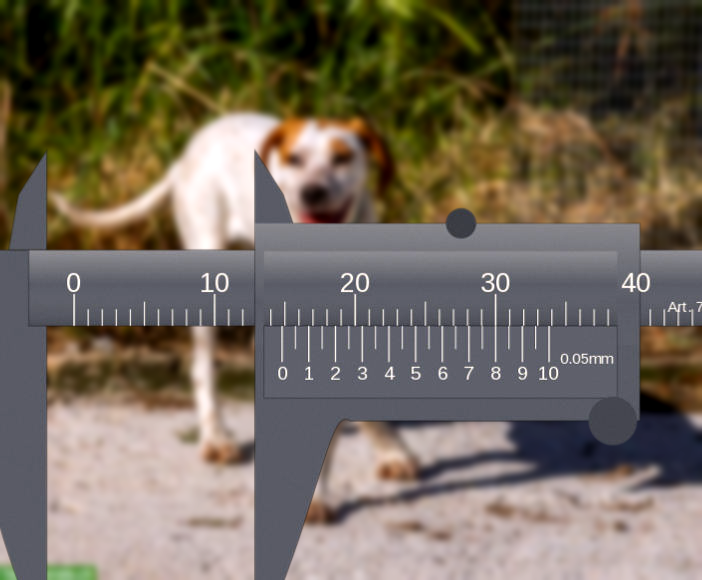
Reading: 14.8 (mm)
